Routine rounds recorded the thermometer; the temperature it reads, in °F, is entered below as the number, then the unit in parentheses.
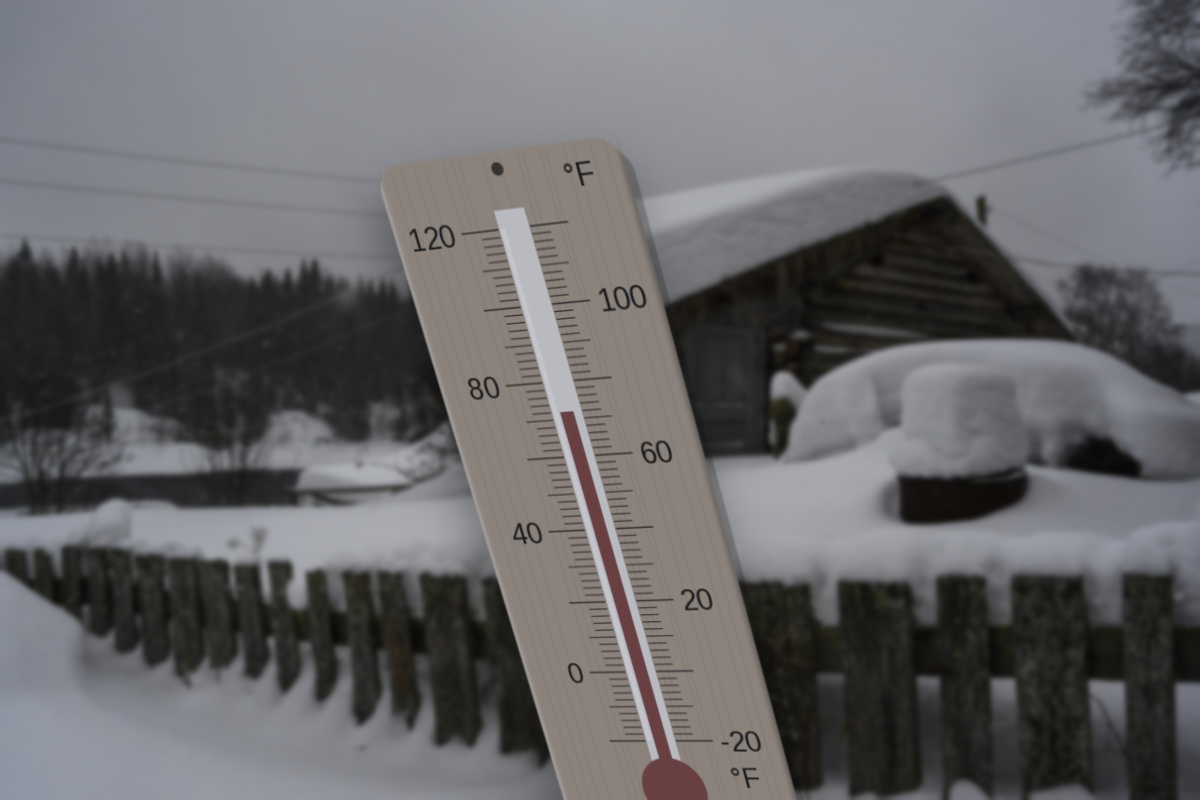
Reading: 72 (°F)
